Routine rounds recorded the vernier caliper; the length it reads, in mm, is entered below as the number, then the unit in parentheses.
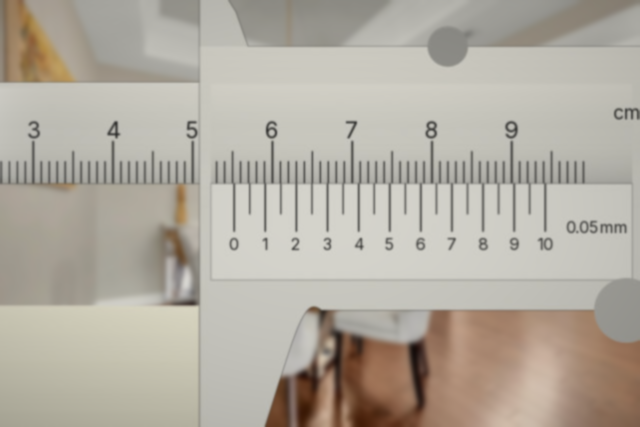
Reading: 55.2 (mm)
